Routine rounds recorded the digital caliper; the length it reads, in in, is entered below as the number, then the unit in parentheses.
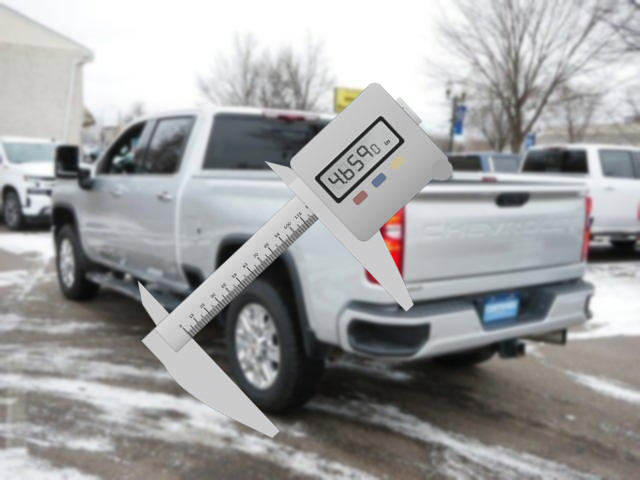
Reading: 4.6590 (in)
